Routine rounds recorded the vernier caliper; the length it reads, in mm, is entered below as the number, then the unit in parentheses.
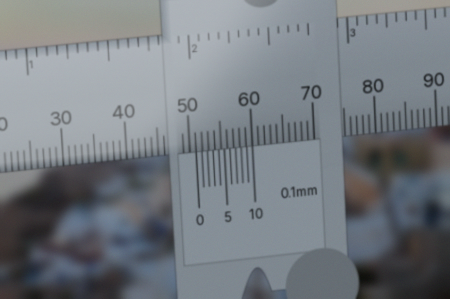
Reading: 51.0 (mm)
